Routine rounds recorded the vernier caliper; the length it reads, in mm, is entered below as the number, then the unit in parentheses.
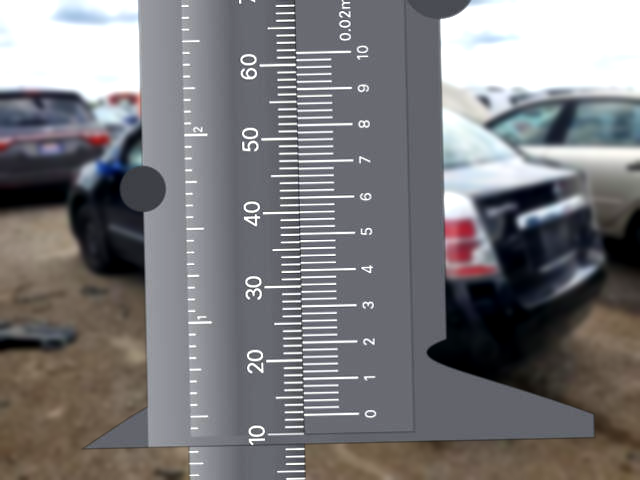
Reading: 12.6 (mm)
